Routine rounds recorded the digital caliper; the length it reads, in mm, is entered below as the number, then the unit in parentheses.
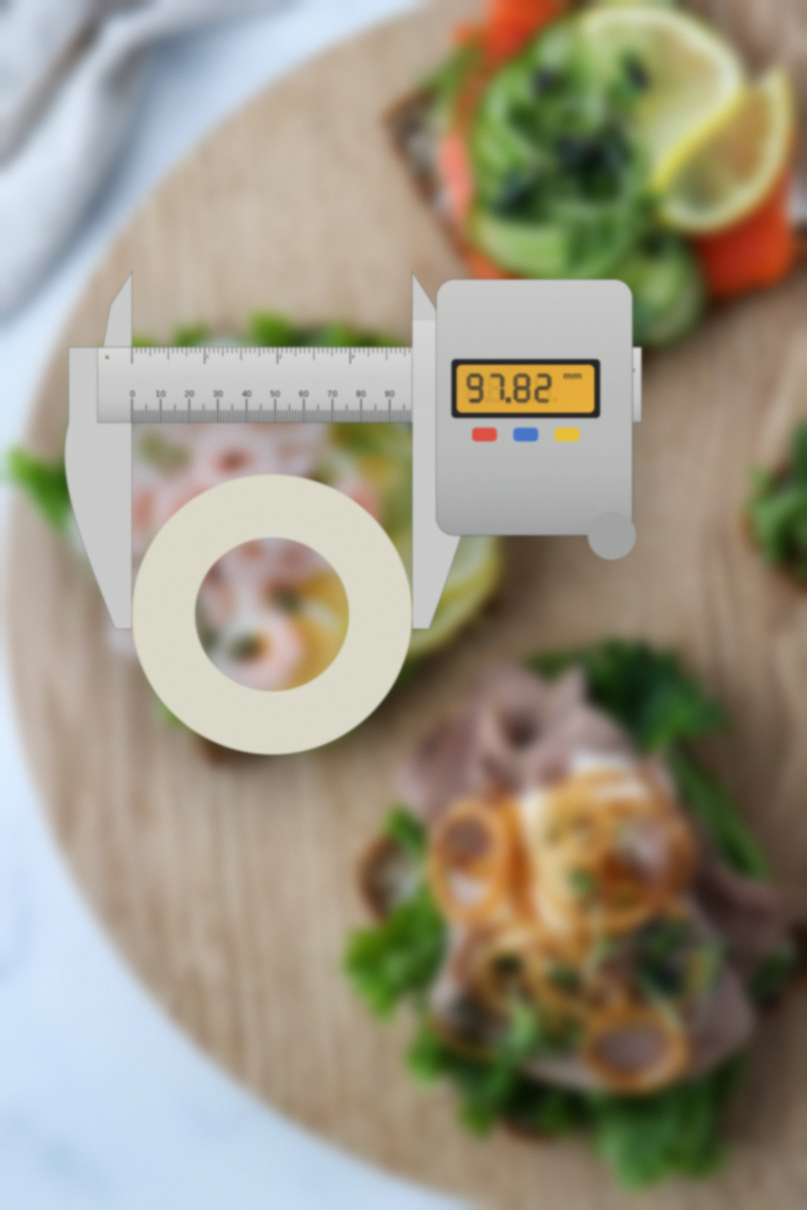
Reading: 97.82 (mm)
